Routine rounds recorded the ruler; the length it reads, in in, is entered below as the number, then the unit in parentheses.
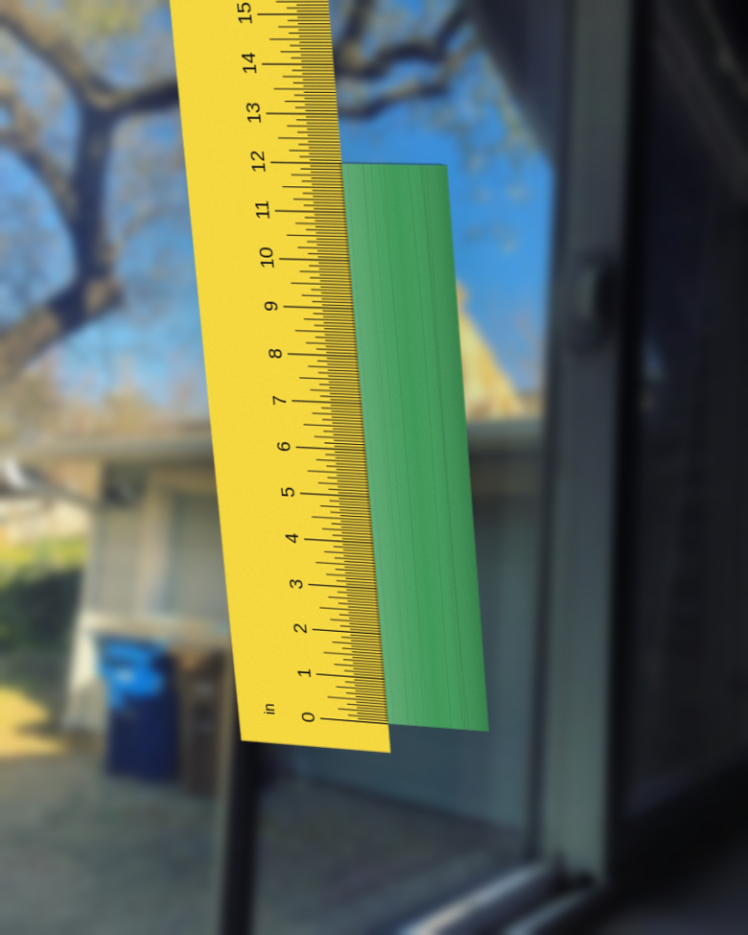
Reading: 12 (in)
